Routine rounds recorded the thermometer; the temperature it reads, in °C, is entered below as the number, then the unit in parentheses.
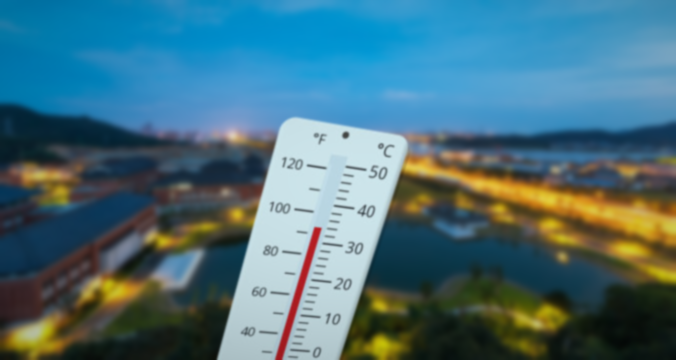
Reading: 34 (°C)
